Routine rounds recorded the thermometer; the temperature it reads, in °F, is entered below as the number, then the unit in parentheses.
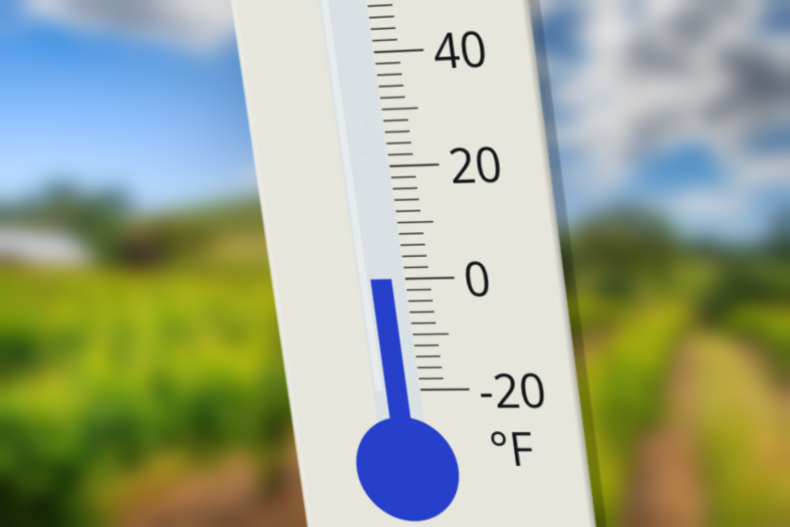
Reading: 0 (°F)
